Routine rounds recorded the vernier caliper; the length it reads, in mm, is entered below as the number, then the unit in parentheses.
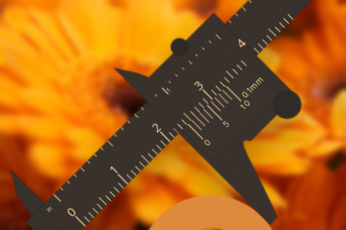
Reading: 24.2 (mm)
